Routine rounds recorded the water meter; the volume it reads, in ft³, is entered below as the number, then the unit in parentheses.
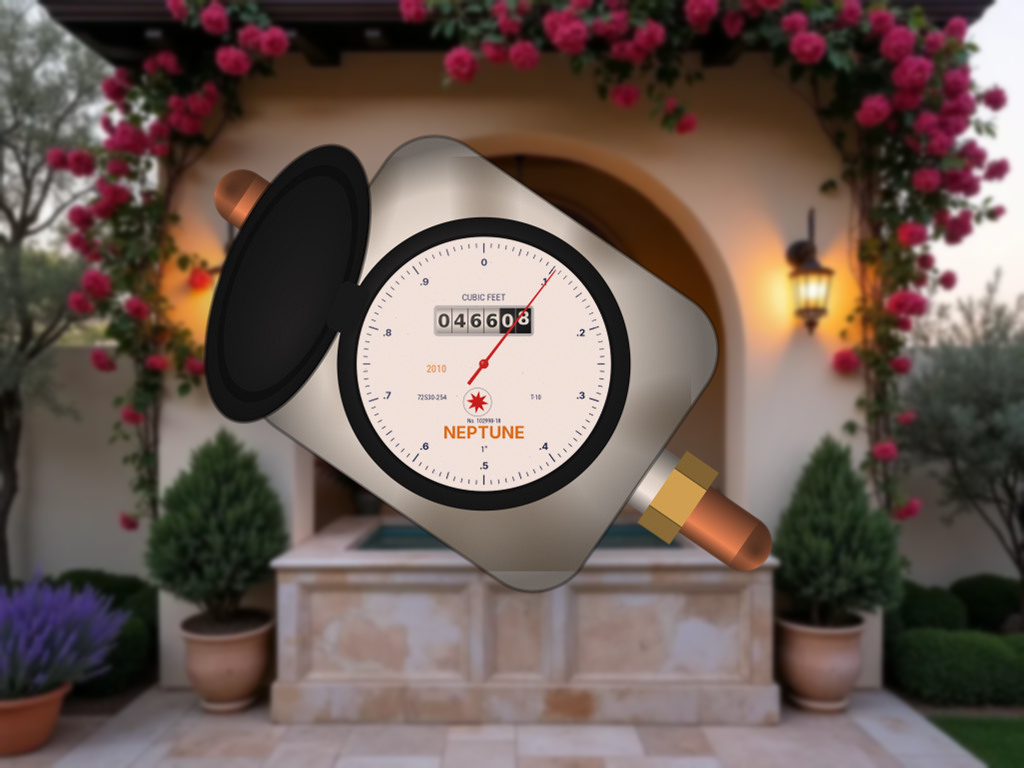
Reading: 46608.10 (ft³)
